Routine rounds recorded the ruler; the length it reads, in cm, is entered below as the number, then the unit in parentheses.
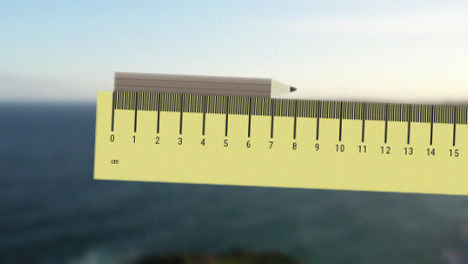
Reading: 8 (cm)
